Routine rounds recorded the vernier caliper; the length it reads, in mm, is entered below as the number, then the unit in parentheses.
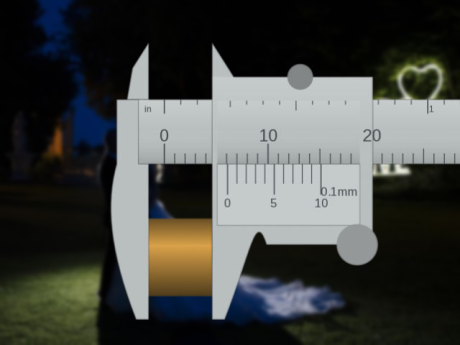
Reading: 6.1 (mm)
